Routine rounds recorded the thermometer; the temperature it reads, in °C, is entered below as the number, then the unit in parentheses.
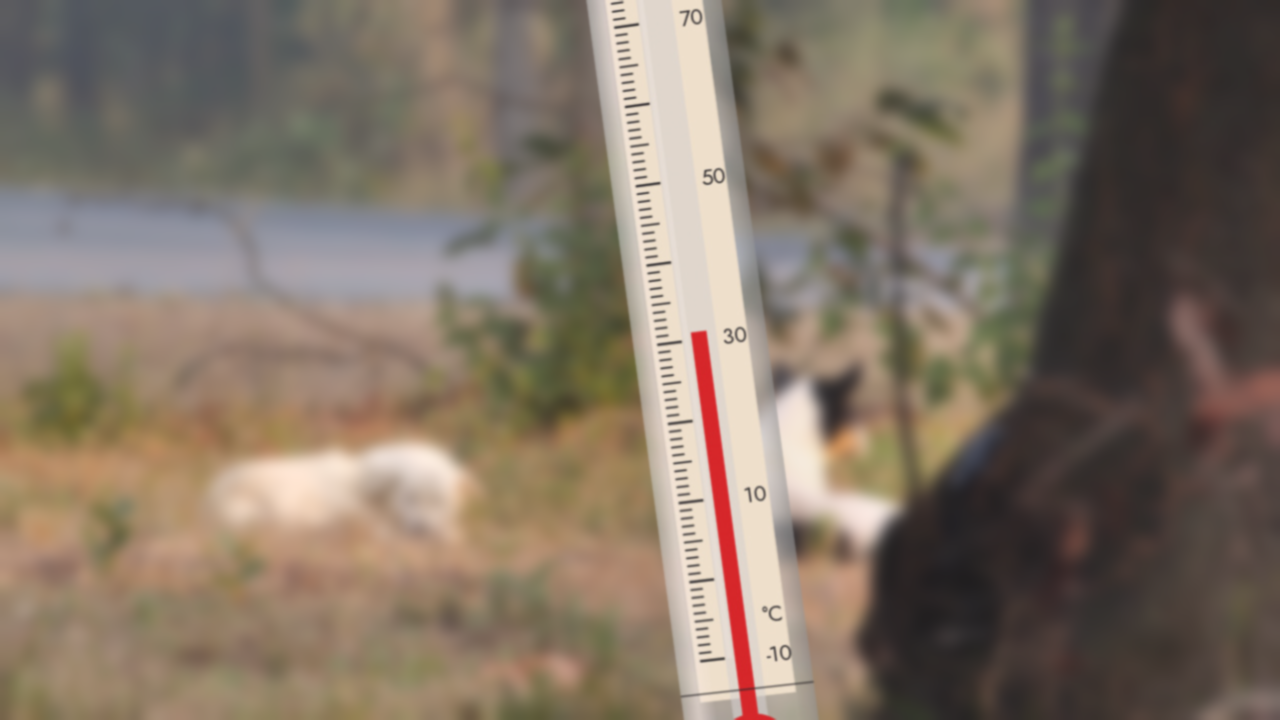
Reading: 31 (°C)
